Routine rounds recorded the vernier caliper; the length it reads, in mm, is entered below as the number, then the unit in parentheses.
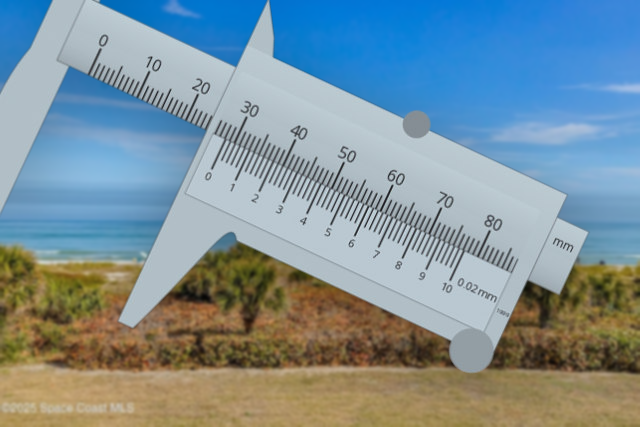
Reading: 28.2 (mm)
